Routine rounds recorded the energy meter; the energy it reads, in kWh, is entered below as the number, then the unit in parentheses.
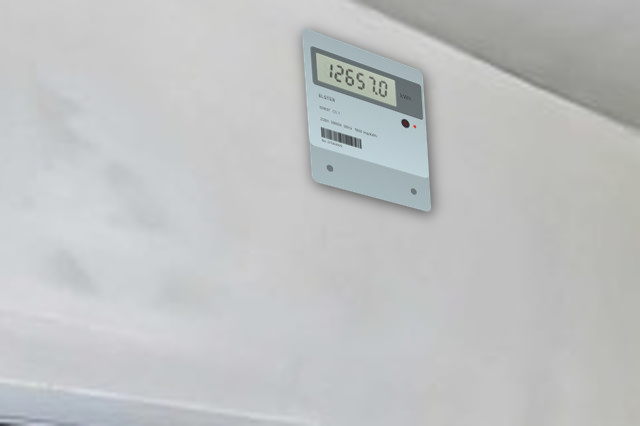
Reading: 12657.0 (kWh)
